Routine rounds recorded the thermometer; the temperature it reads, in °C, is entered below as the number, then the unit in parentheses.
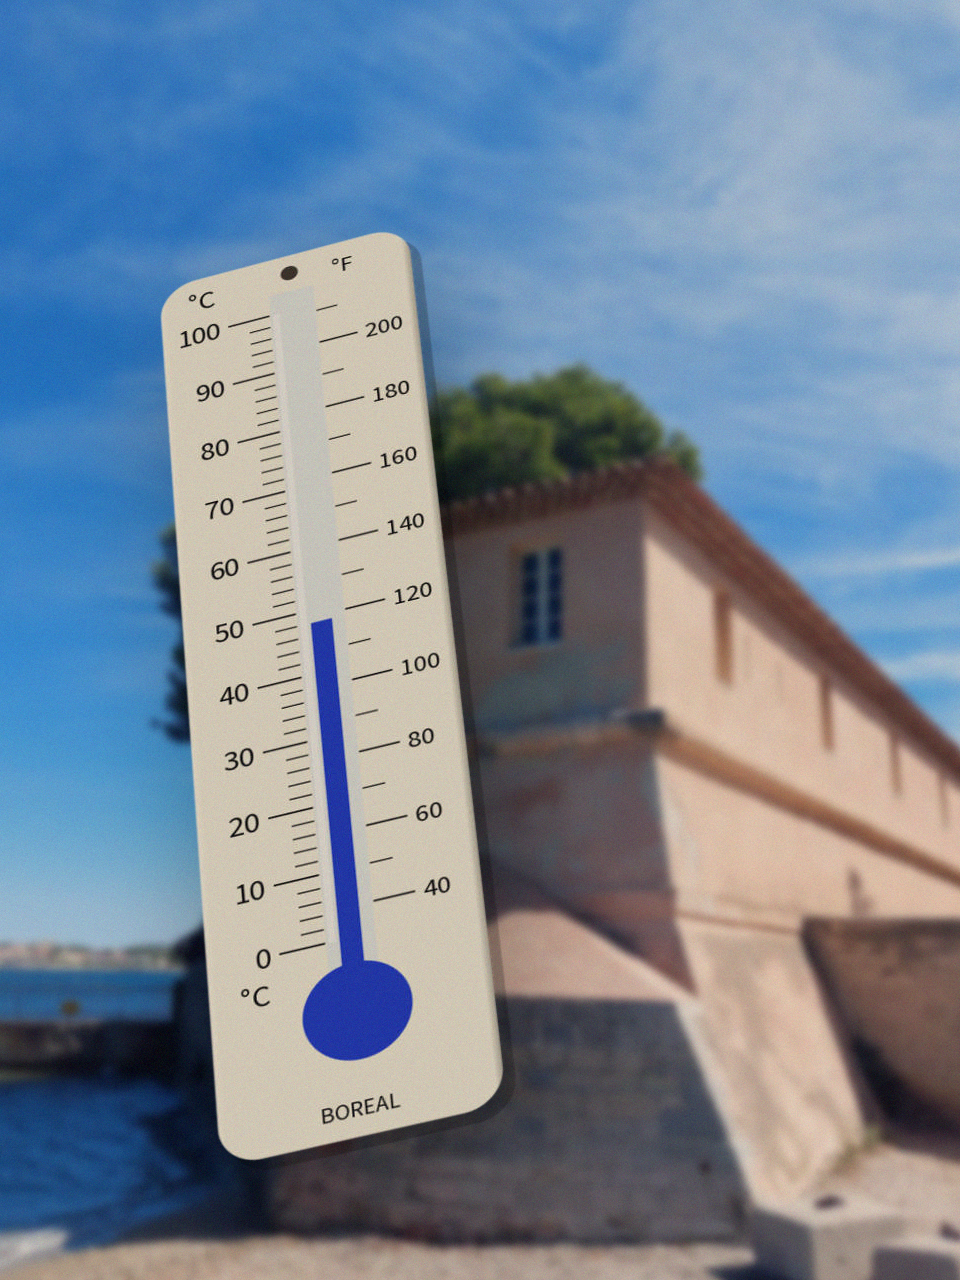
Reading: 48 (°C)
